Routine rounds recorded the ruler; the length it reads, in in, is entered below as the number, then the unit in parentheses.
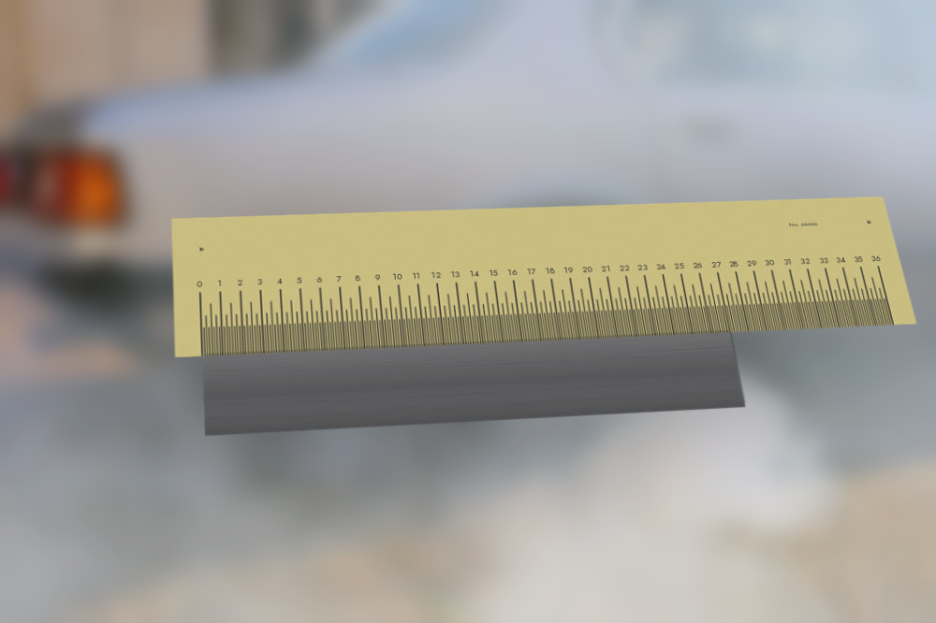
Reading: 27 (in)
